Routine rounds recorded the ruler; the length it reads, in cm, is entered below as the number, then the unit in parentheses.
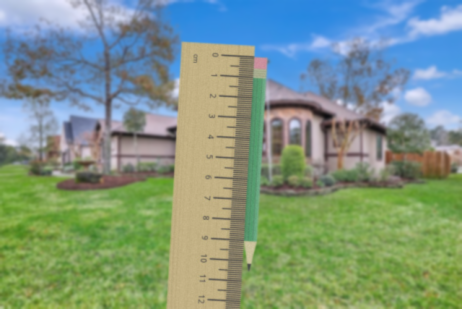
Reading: 10.5 (cm)
